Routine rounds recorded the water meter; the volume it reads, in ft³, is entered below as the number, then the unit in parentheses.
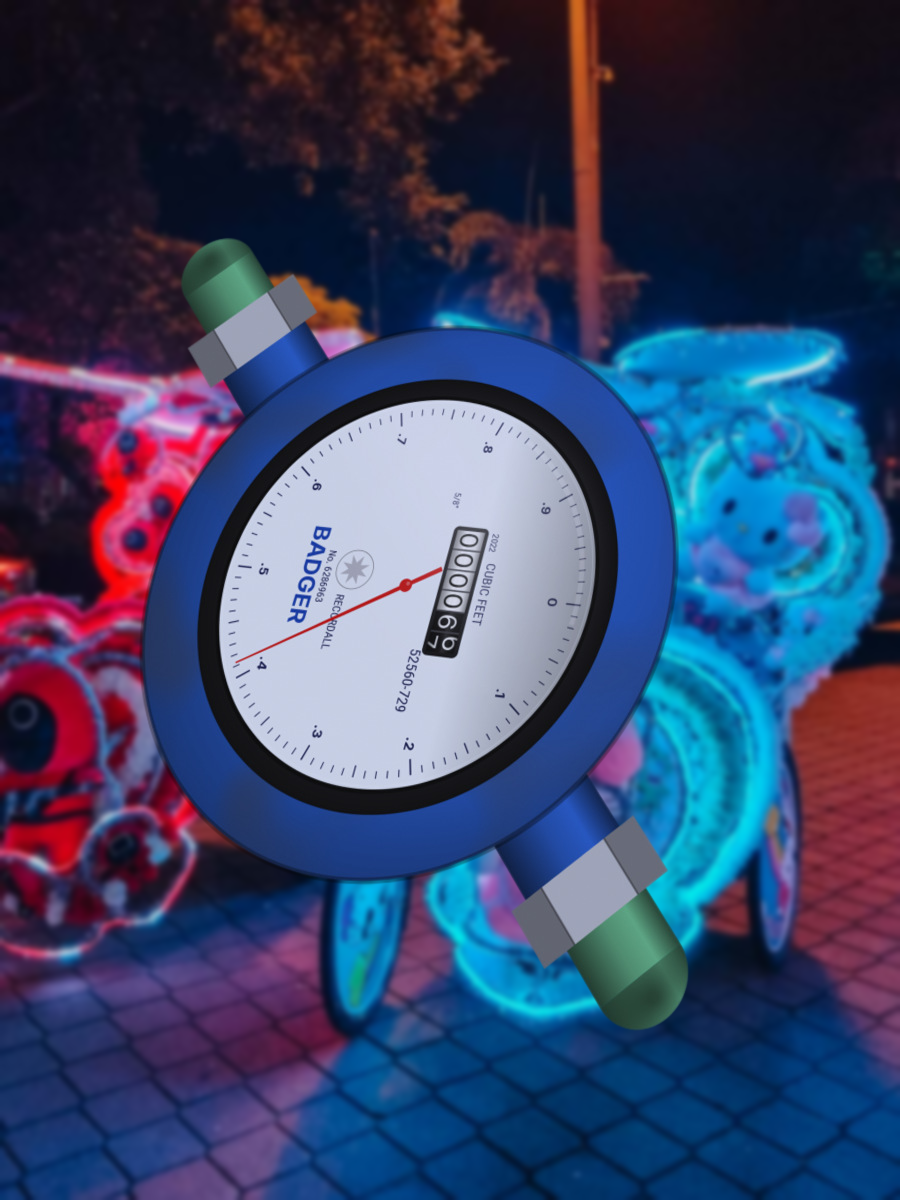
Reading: 66.41 (ft³)
